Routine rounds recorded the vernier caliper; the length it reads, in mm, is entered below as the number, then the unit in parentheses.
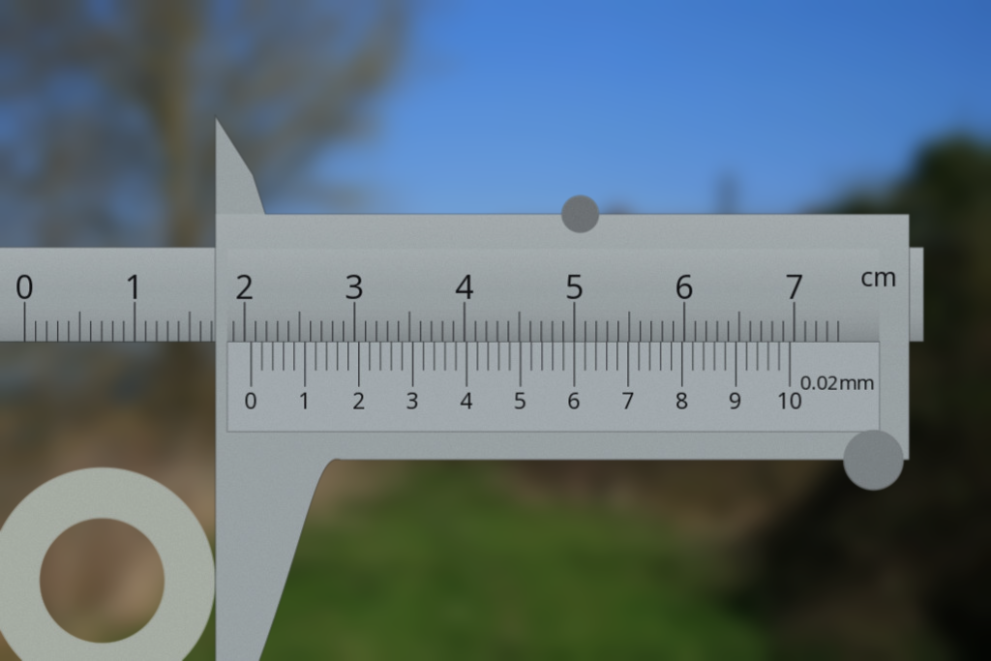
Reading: 20.6 (mm)
